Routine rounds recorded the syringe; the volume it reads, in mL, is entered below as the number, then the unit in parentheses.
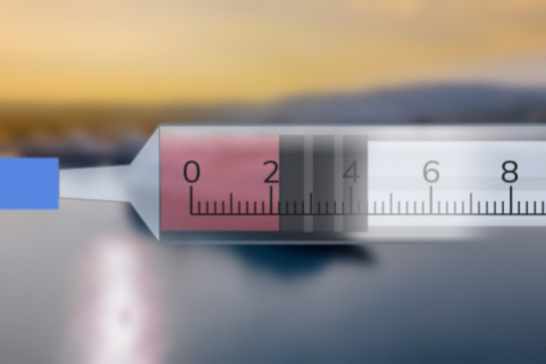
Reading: 2.2 (mL)
